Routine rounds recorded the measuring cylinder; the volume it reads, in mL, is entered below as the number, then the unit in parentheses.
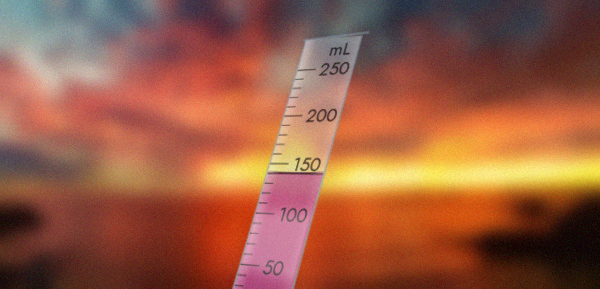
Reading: 140 (mL)
